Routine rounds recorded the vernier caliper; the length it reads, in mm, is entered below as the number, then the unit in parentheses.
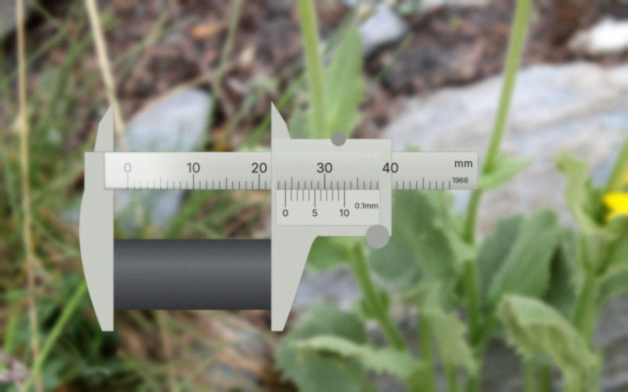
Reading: 24.0 (mm)
